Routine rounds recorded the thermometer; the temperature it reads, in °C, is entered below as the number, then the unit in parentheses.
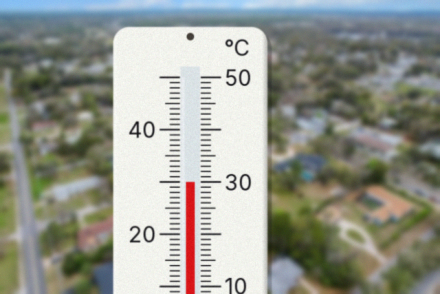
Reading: 30 (°C)
